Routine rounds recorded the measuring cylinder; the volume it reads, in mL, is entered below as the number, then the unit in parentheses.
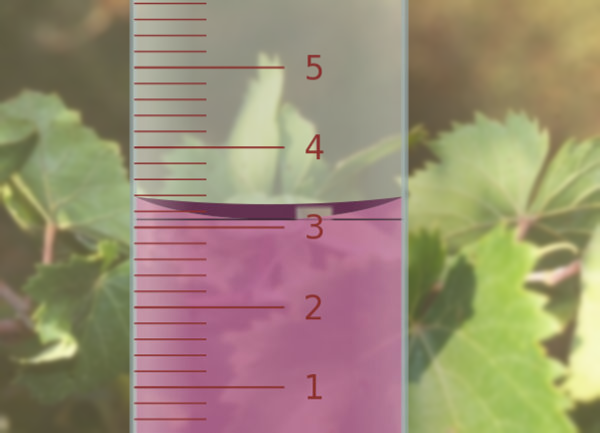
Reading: 3.1 (mL)
